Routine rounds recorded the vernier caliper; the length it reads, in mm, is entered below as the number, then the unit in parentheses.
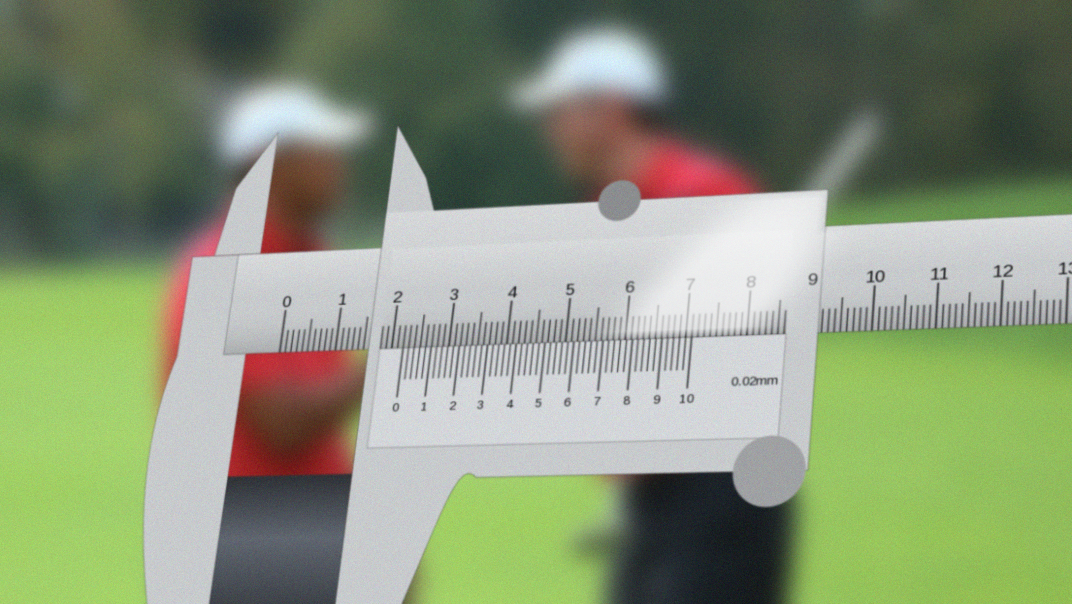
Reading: 22.0 (mm)
